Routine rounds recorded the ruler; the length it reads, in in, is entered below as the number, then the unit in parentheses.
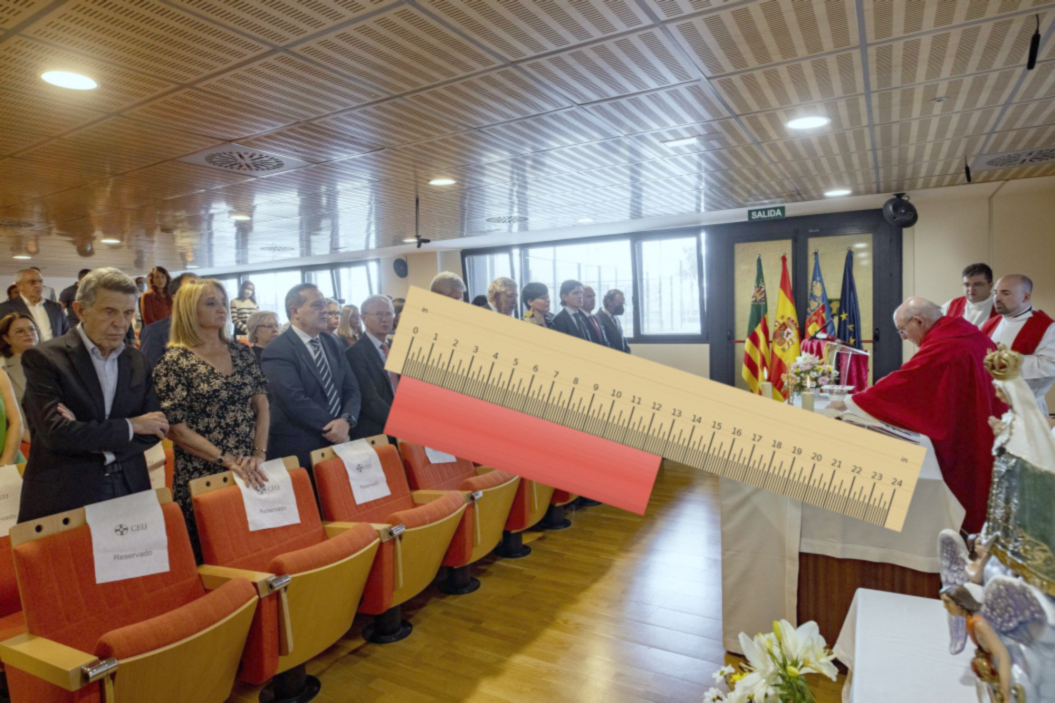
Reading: 13 (in)
